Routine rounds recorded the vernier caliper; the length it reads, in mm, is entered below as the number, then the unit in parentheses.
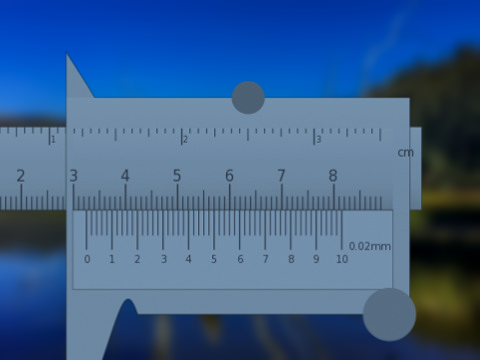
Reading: 32.5 (mm)
